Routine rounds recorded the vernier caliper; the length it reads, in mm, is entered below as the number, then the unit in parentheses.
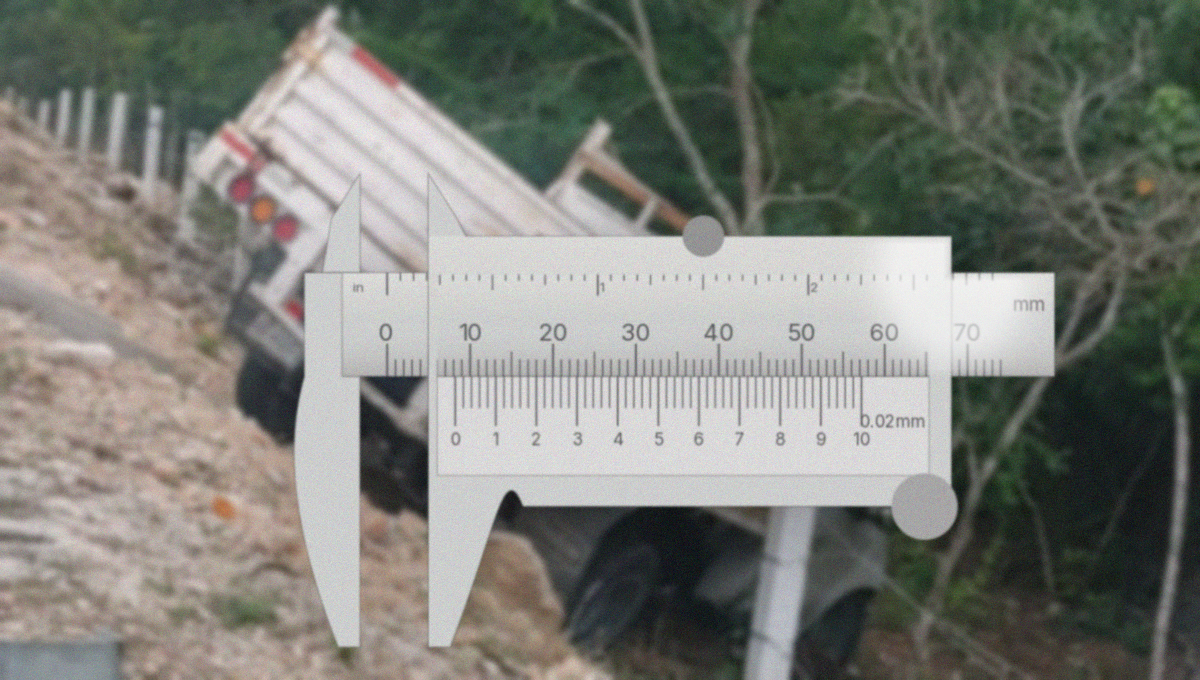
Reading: 8.2 (mm)
